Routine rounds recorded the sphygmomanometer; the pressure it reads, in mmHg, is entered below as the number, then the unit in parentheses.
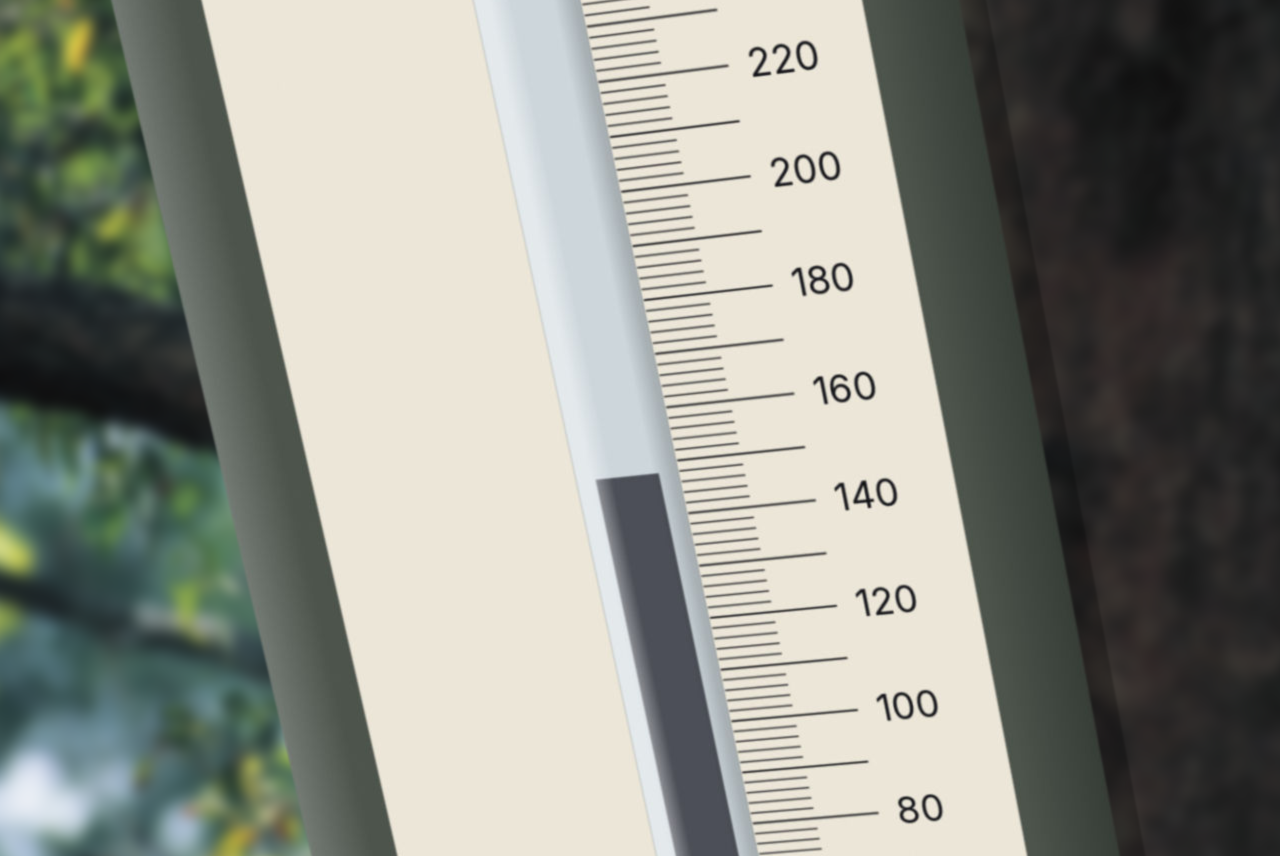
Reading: 148 (mmHg)
